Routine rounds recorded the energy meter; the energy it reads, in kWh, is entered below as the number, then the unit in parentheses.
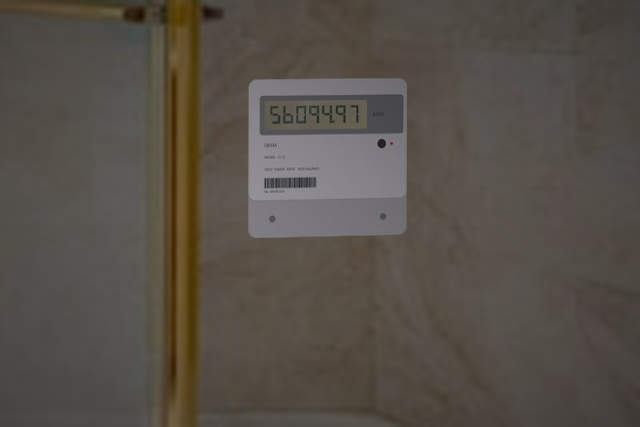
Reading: 56094.97 (kWh)
